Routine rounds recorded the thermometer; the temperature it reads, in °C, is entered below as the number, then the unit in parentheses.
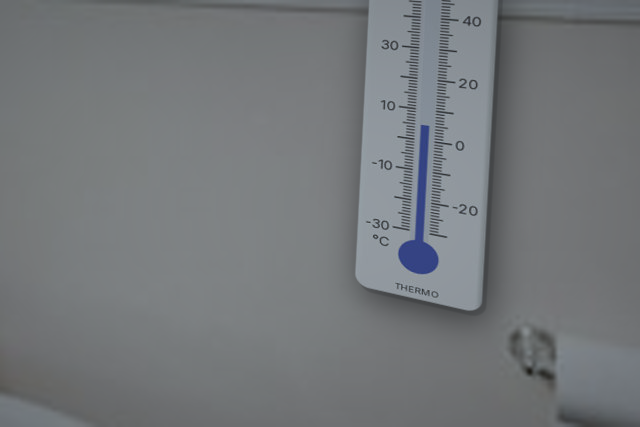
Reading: 5 (°C)
